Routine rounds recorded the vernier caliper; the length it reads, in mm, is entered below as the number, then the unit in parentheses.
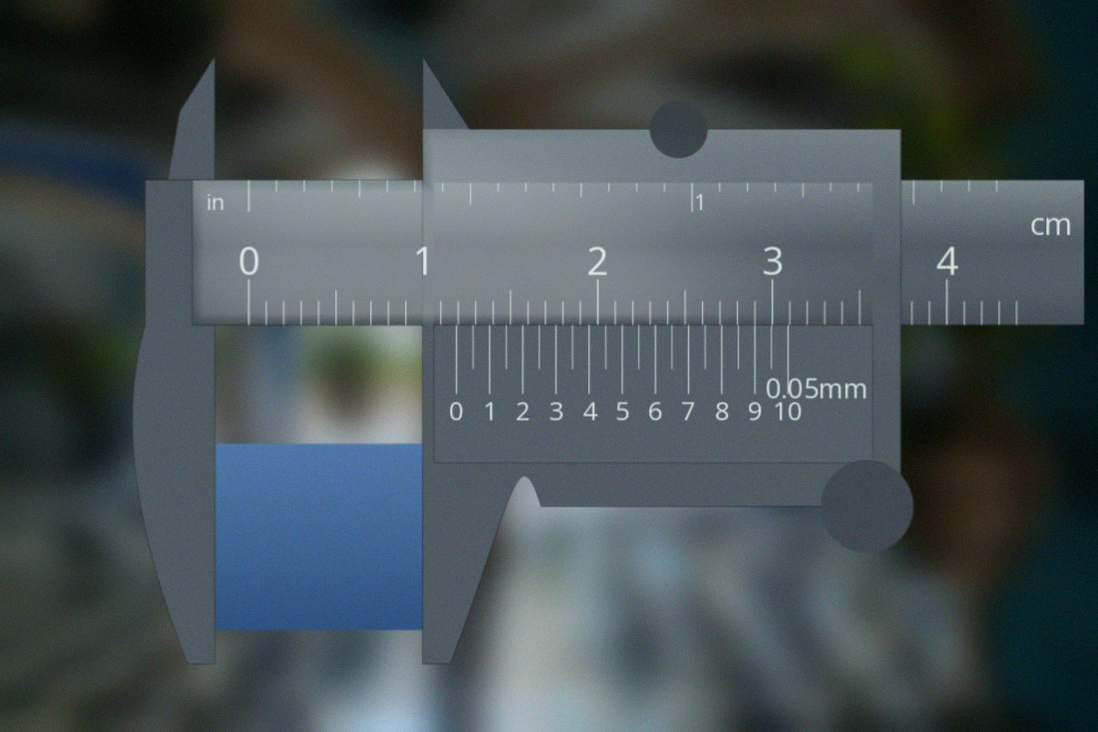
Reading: 11.9 (mm)
